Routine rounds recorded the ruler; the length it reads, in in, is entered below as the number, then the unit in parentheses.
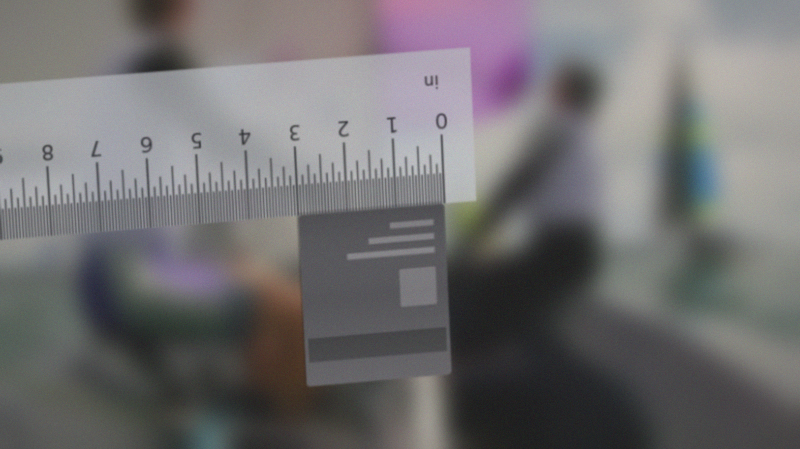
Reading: 3 (in)
